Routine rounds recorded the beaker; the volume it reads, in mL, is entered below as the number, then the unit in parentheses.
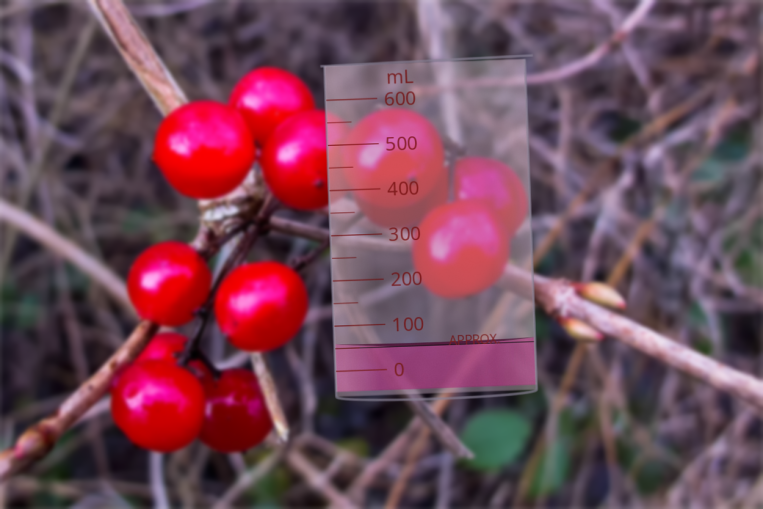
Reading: 50 (mL)
